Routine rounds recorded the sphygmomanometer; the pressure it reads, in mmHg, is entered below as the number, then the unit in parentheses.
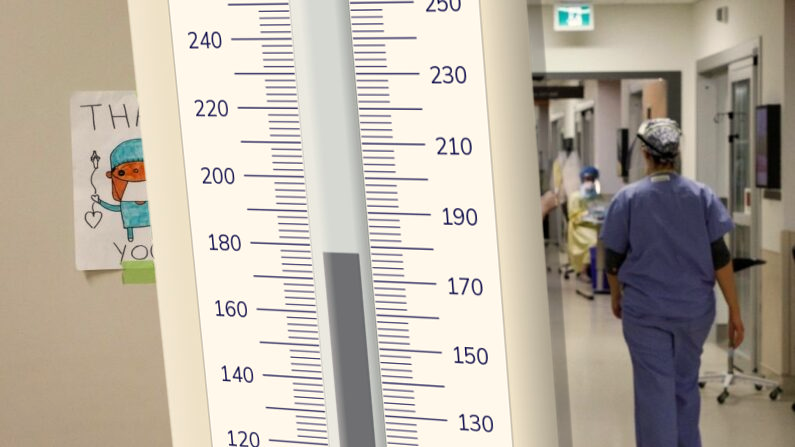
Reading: 178 (mmHg)
